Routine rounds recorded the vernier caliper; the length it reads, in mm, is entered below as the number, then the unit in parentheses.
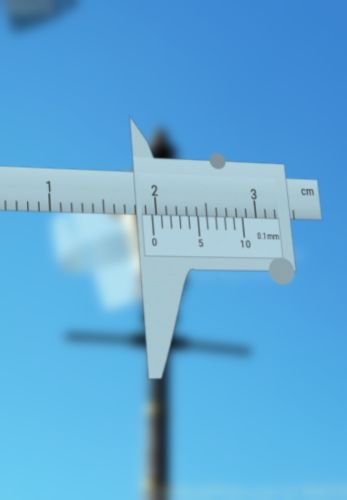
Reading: 19.6 (mm)
